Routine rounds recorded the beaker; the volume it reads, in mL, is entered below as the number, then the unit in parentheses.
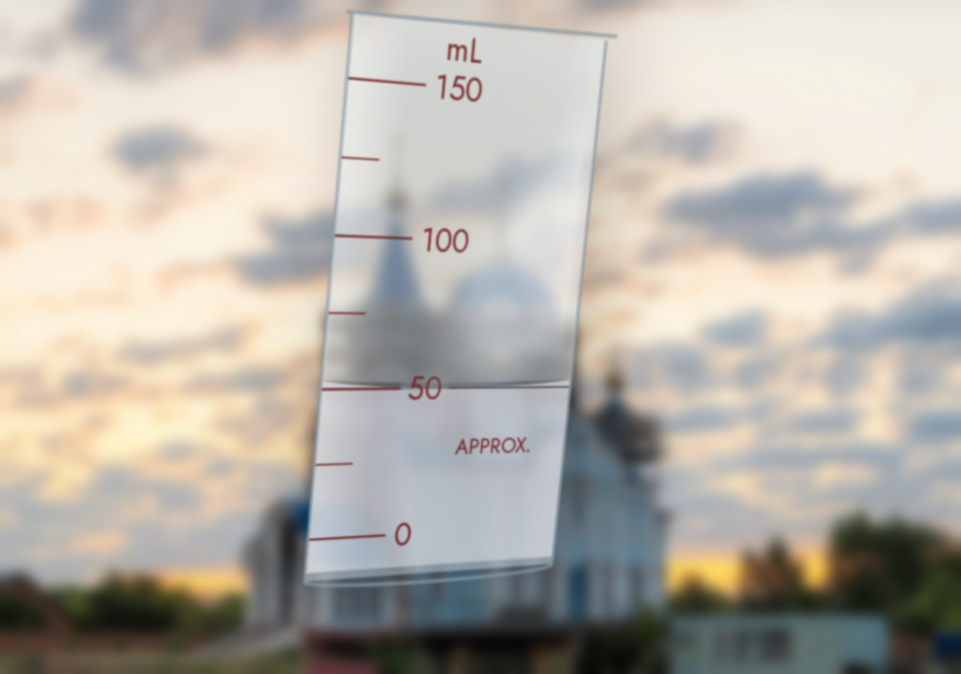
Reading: 50 (mL)
